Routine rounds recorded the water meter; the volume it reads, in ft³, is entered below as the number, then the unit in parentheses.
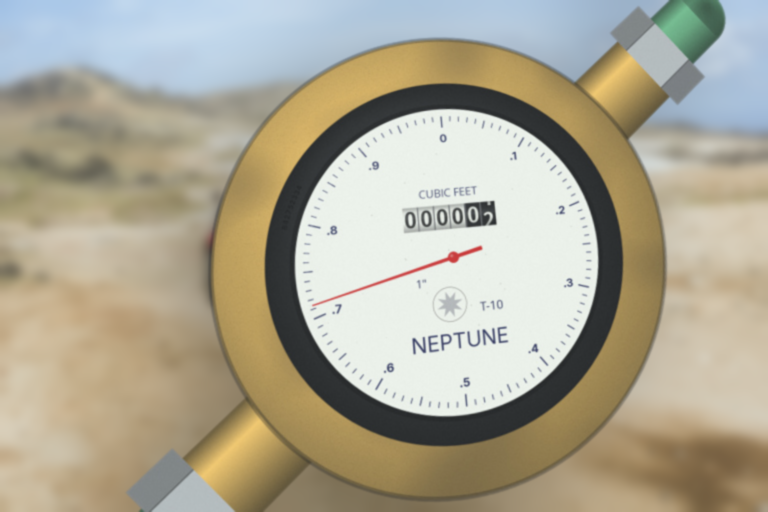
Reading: 1.71 (ft³)
